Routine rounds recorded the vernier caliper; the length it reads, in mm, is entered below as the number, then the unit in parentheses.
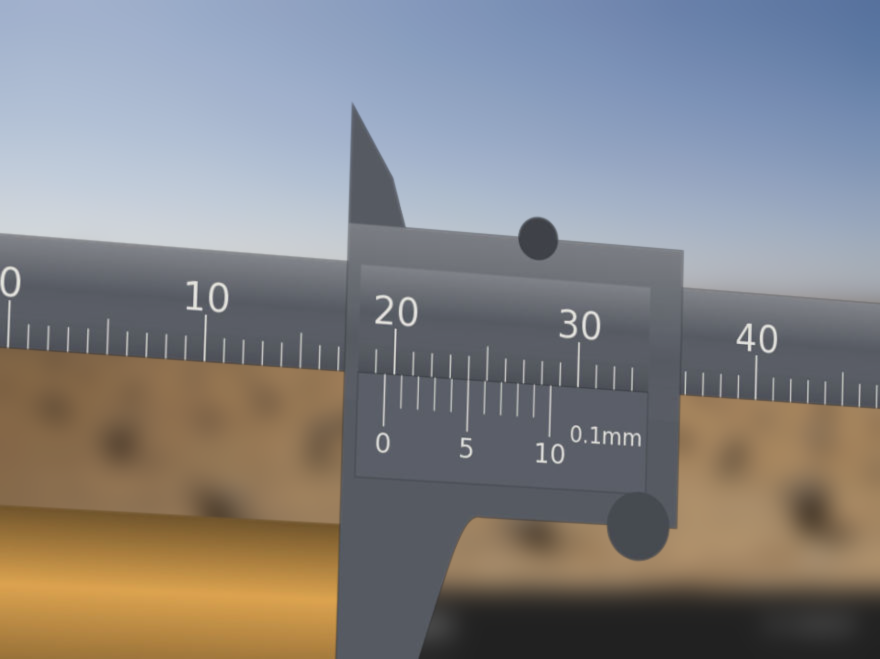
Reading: 19.5 (mm)
